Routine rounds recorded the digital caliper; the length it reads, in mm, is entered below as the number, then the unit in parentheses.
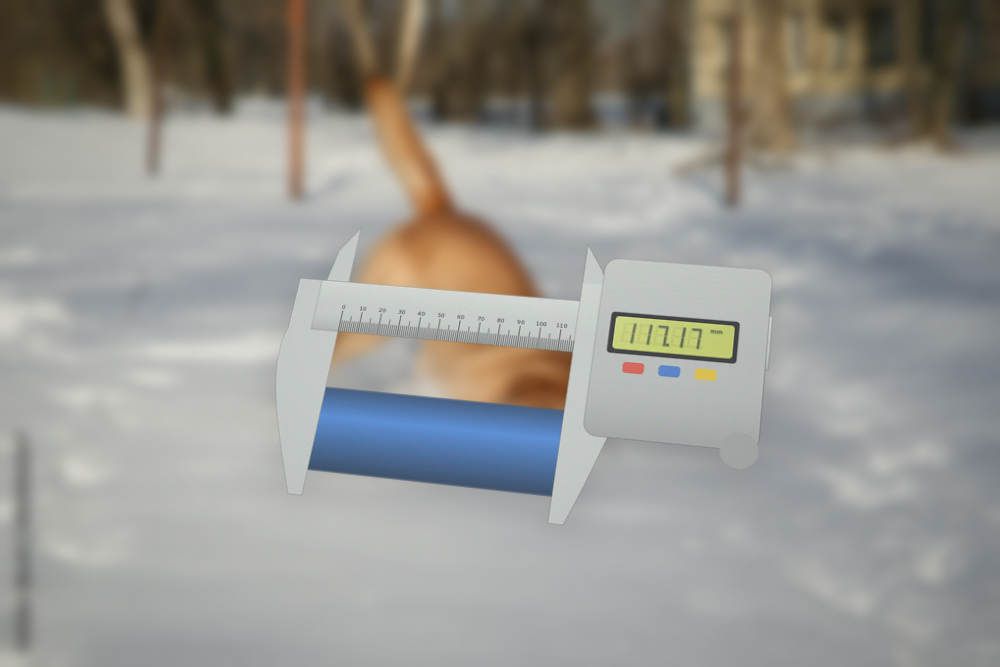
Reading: 117.17 (mm)
